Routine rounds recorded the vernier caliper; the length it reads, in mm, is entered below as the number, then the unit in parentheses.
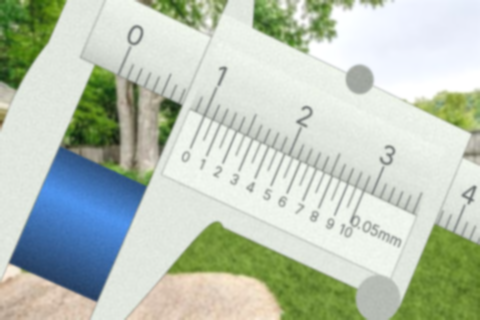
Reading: 10.0 (mm)
